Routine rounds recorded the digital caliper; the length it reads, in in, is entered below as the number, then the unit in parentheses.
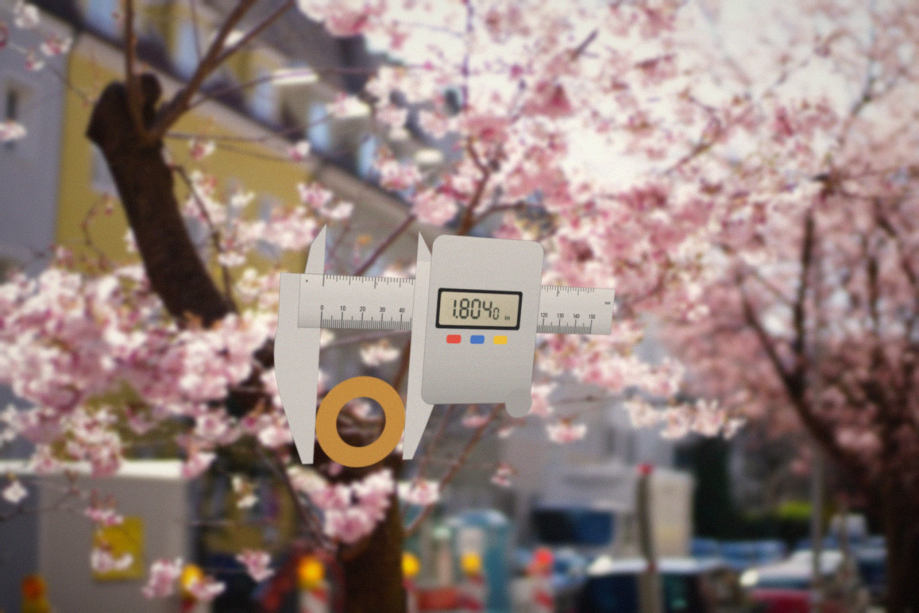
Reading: 1.8040 (in)
